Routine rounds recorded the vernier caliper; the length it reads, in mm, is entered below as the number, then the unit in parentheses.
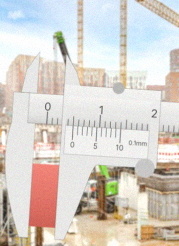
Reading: 5.0 (mm)
